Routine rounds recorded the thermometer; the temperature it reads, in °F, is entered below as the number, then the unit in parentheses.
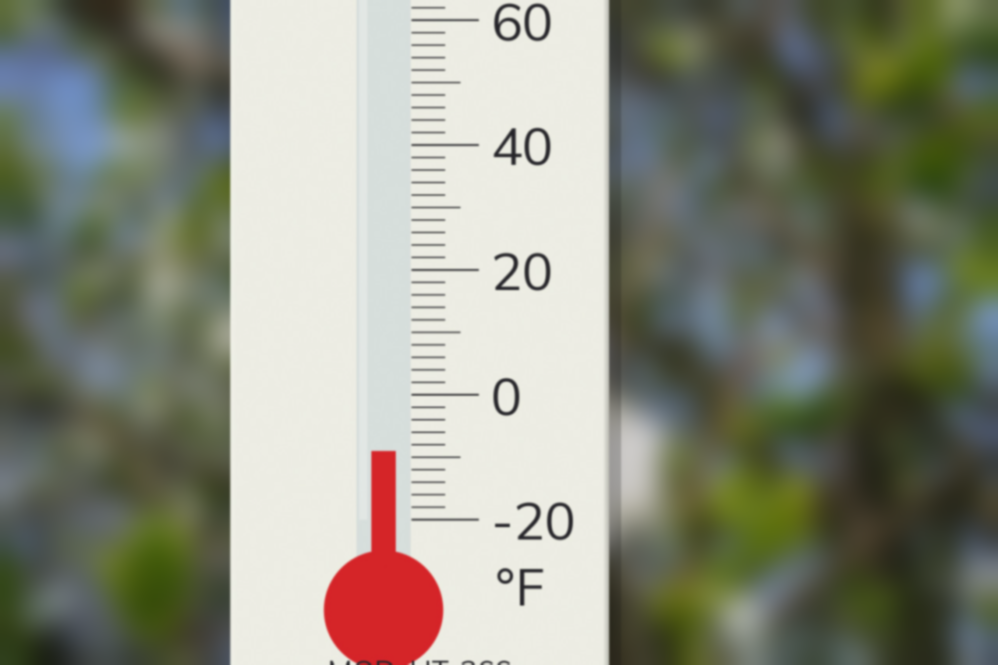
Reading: -9 (°F)
